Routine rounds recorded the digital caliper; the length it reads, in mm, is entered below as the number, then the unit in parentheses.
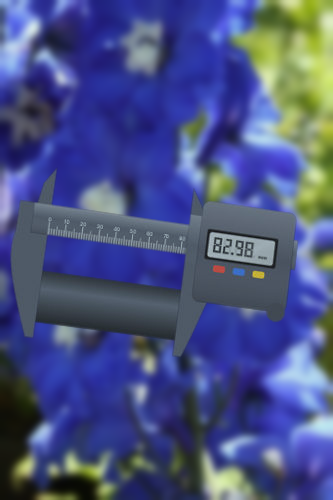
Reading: 82.98 (mm)
